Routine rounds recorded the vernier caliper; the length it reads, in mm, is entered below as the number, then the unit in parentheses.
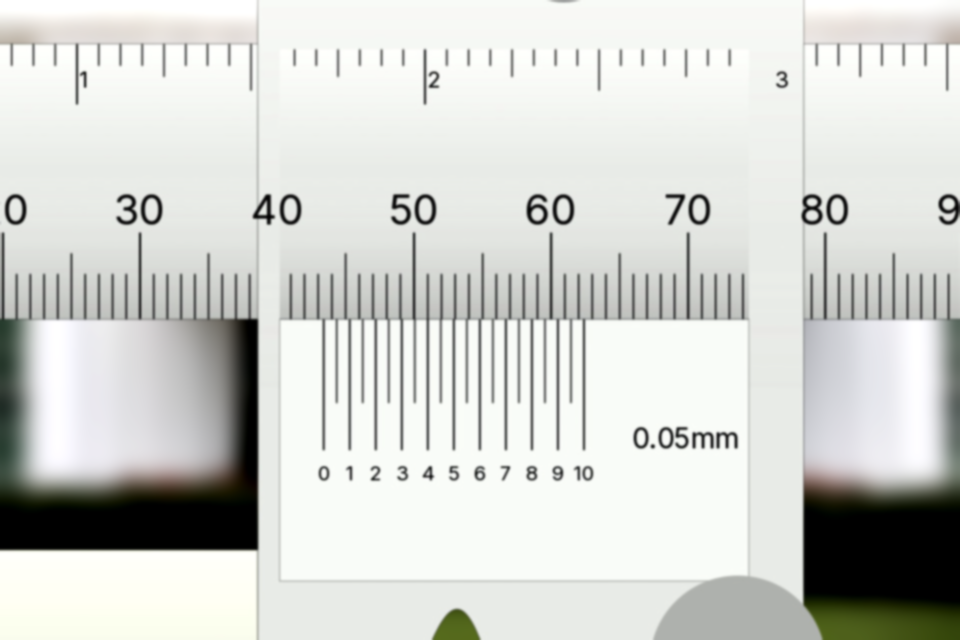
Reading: 43.4 (mm)
